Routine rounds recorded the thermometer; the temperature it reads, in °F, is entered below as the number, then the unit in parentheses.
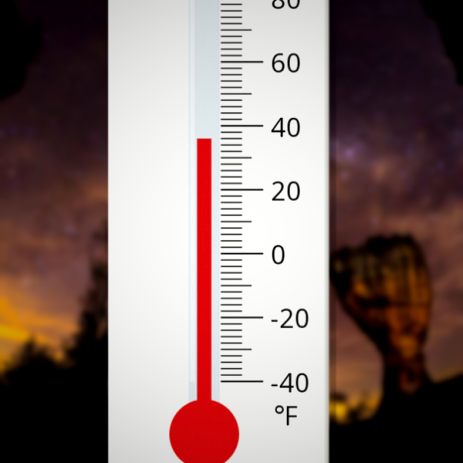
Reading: 36 (°F)
